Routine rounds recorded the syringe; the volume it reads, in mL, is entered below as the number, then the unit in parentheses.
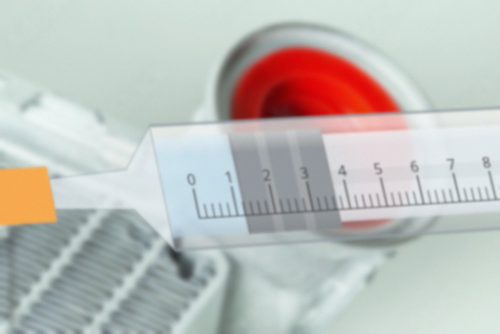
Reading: 1.2 (mL)
